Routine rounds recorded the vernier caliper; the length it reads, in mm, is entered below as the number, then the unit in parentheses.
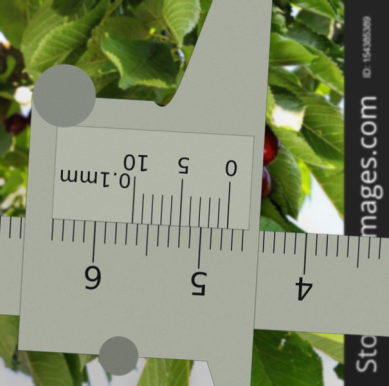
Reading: 47.5 (mm)
